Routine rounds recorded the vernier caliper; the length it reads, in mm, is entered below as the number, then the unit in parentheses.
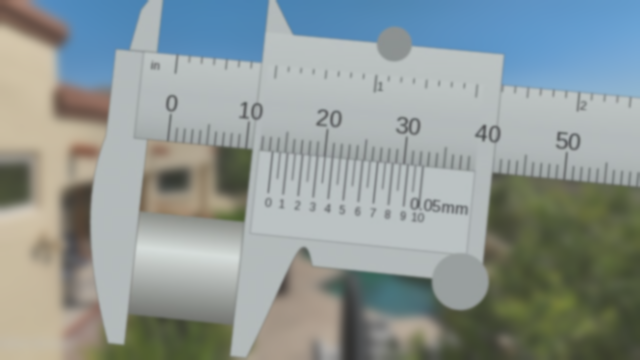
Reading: 13.4 (mm)
